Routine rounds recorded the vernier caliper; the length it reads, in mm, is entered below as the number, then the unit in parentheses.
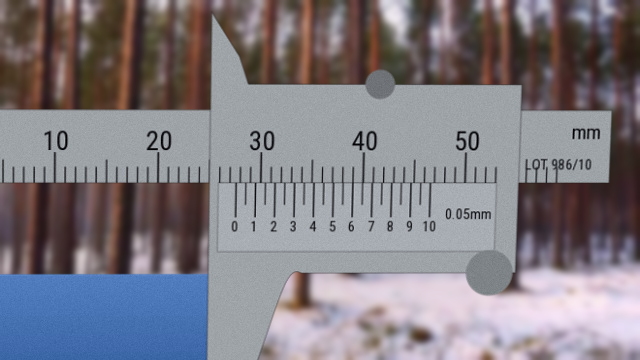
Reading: 27.6 (mm)
